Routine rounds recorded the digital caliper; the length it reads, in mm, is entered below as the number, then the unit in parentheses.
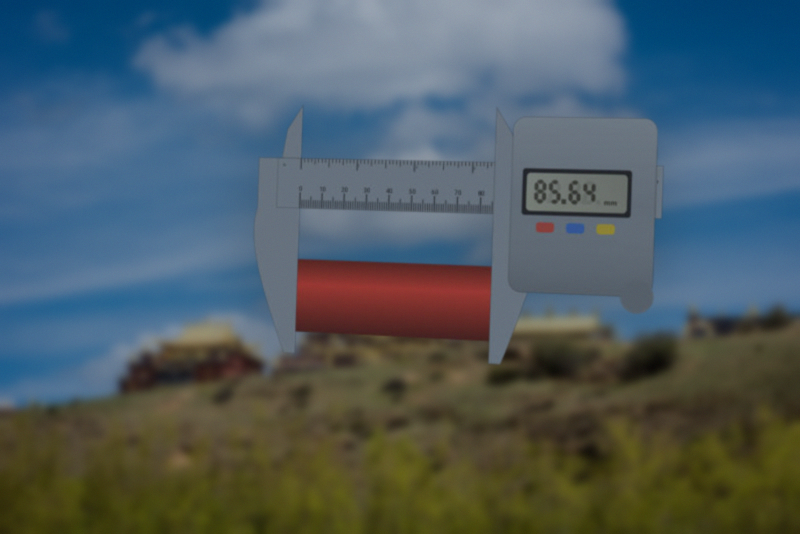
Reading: 85.64 (mm)
